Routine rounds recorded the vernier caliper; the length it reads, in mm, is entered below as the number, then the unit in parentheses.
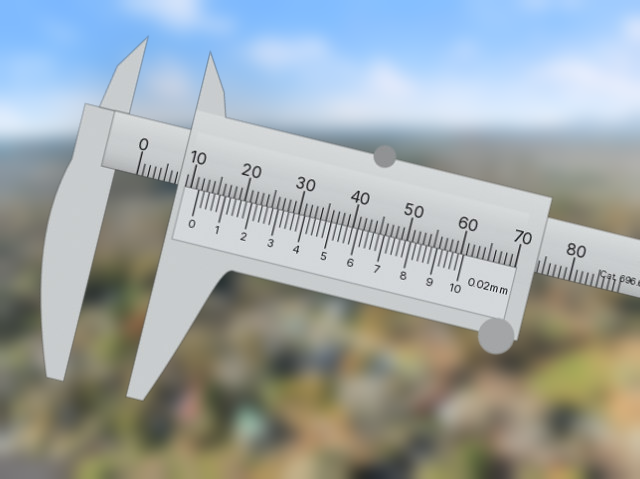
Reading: 11.5 (mm)
